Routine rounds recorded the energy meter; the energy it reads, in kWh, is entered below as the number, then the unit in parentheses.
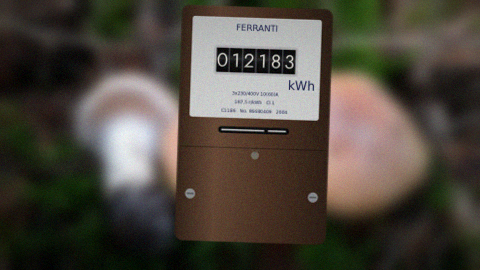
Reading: 12183 (kWh)
